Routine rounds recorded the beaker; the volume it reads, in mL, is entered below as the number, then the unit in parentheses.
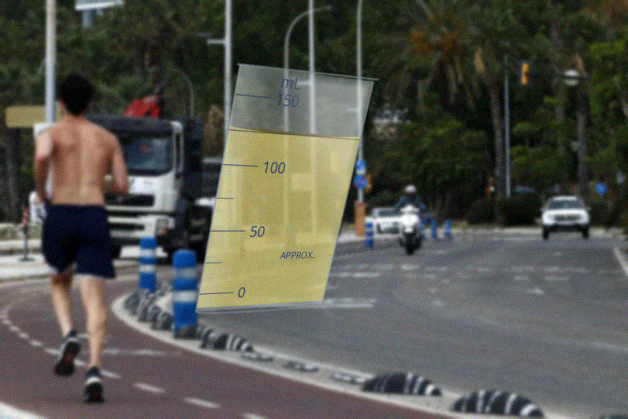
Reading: 125 (mL)
